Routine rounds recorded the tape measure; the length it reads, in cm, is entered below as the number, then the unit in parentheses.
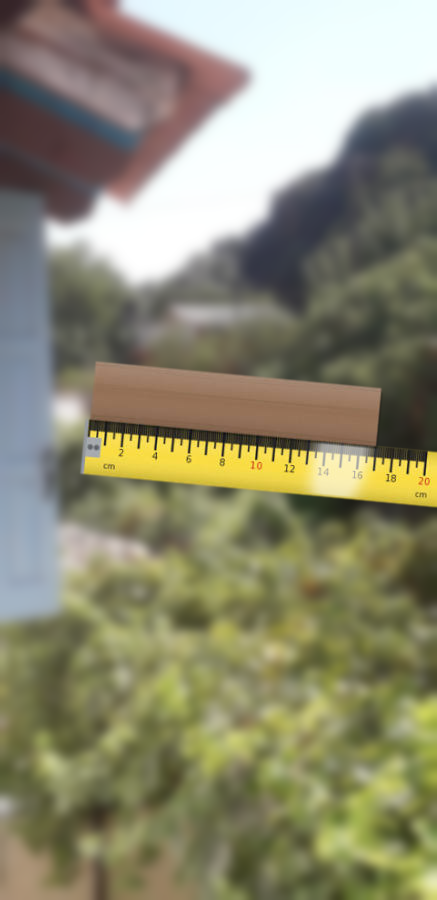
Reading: 17 (cm)
